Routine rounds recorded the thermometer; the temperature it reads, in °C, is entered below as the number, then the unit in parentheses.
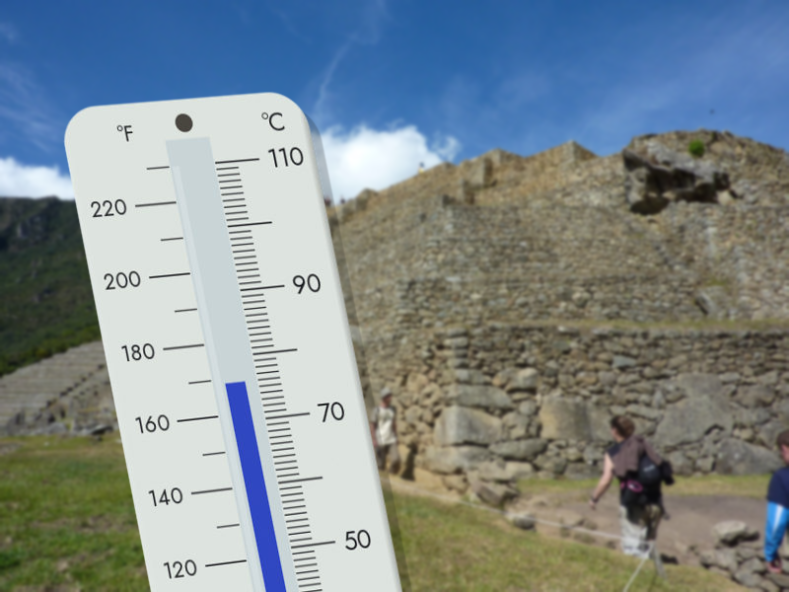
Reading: 76 (°C)
